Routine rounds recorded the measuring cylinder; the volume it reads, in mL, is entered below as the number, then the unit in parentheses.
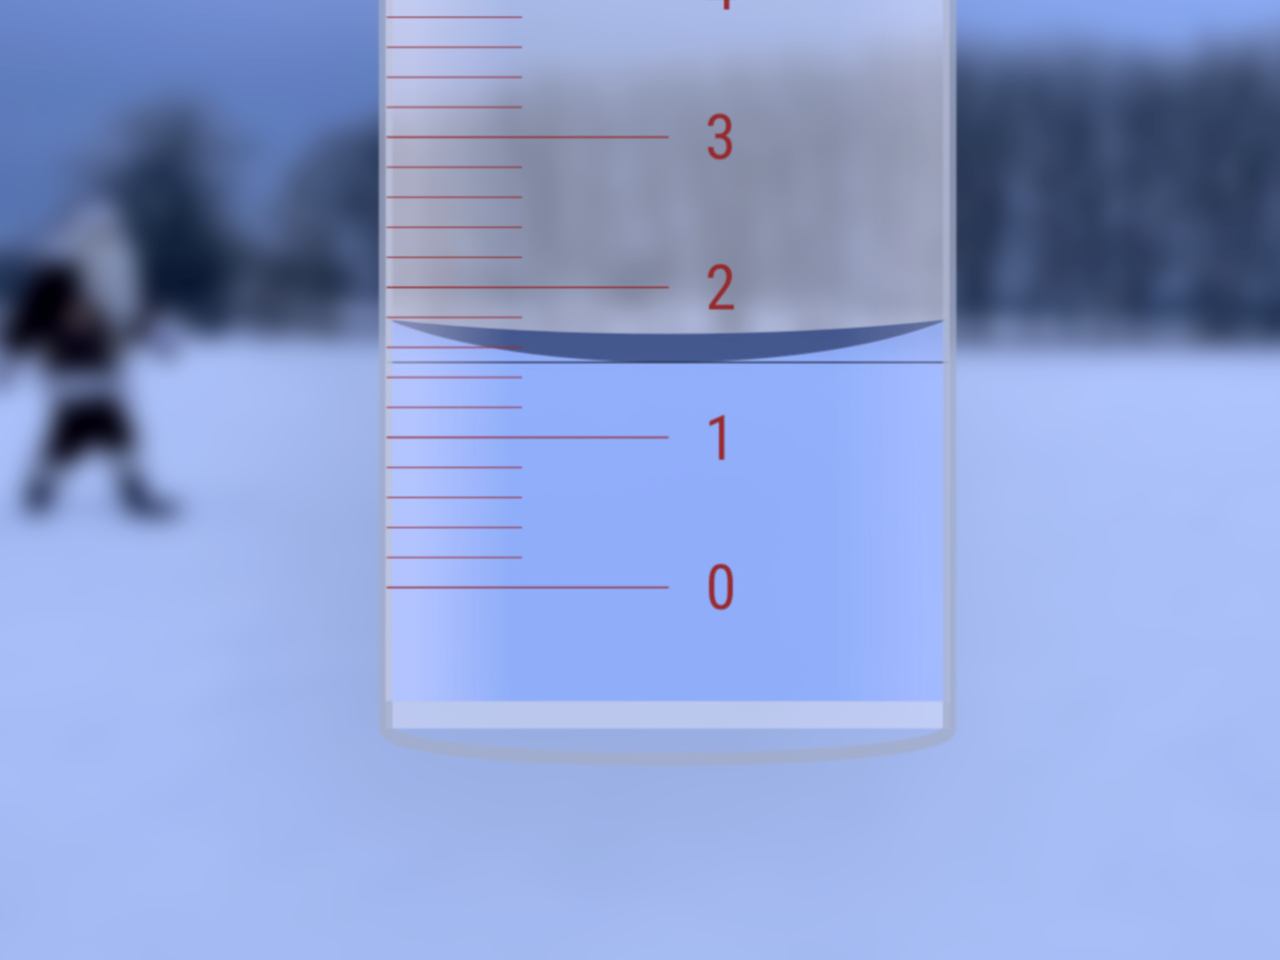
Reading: 1.5 (mL)
